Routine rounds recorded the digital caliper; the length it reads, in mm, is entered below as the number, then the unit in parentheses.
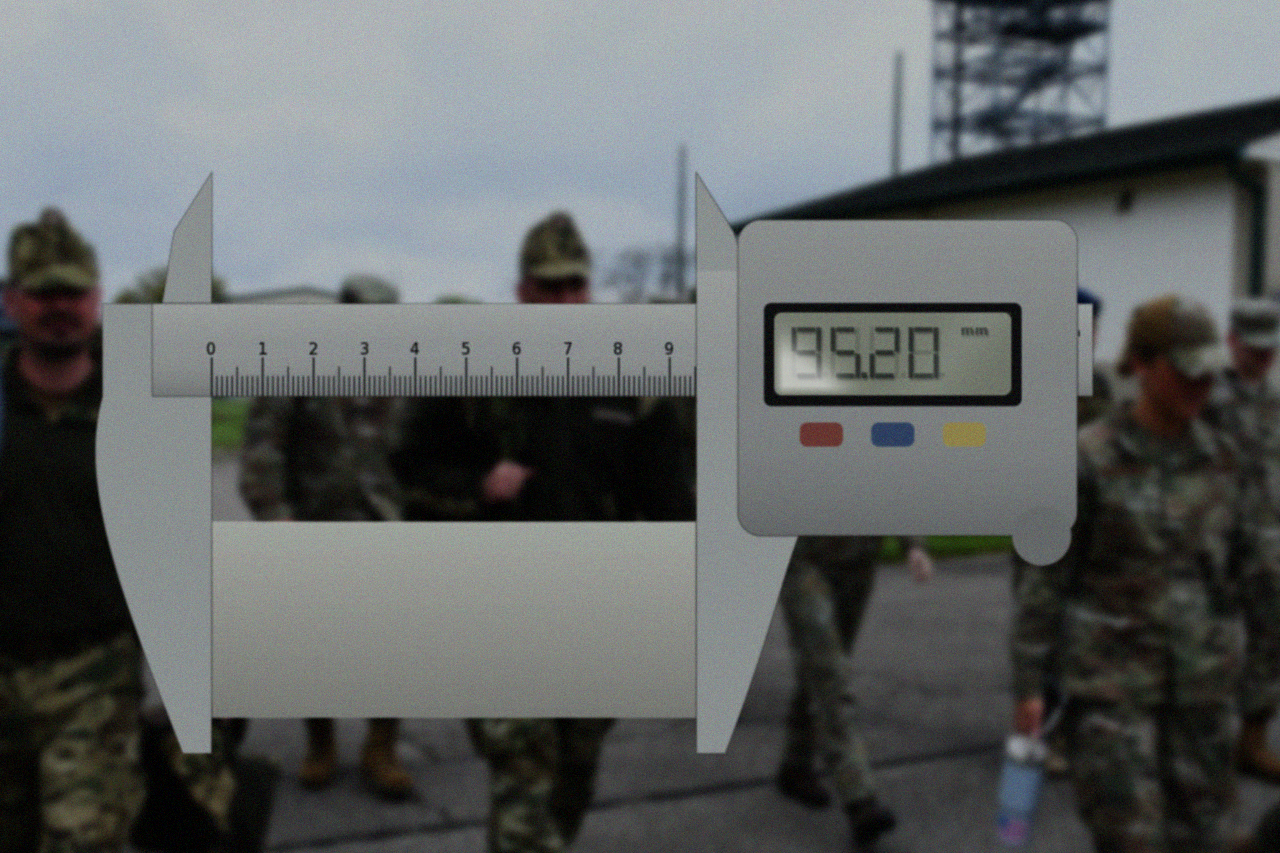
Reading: 95.20 (mm)
